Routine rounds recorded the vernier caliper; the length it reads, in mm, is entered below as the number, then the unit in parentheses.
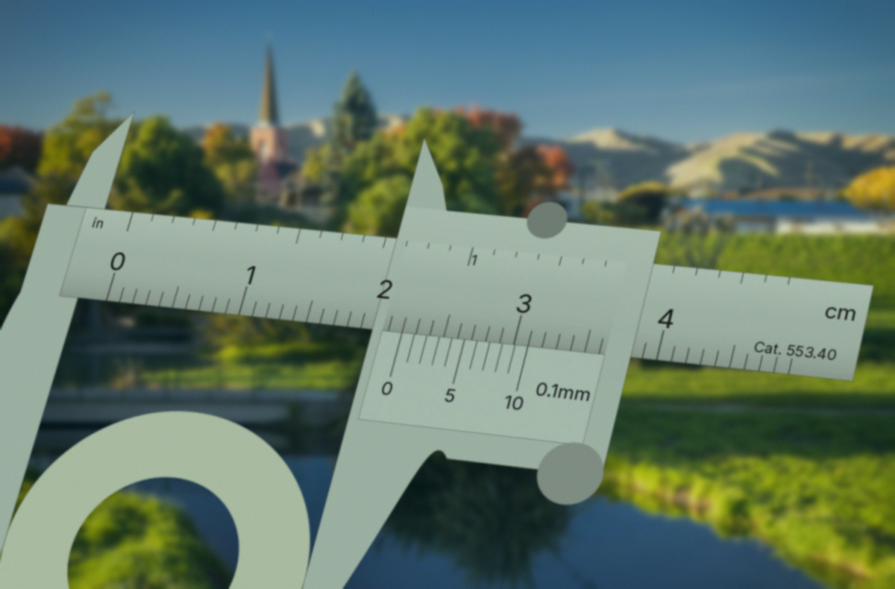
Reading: 22.0 (mm)
